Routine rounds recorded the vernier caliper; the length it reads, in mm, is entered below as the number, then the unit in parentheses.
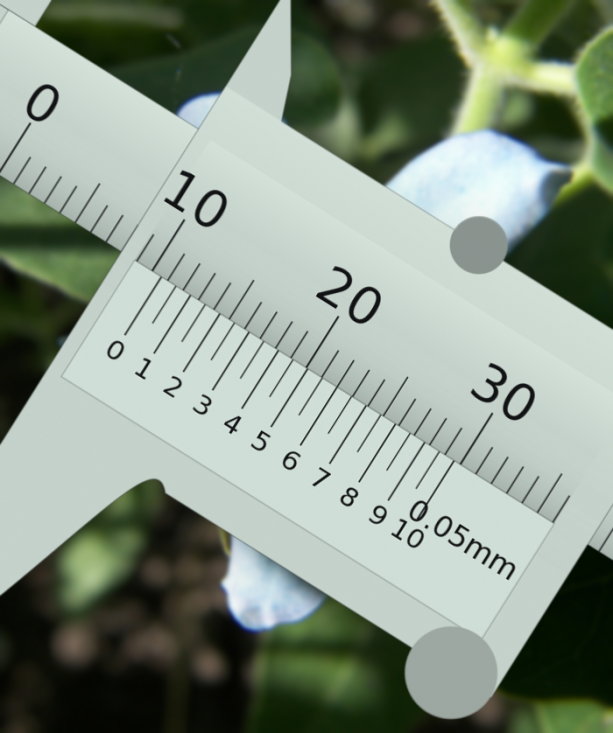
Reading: 10.6 (mm)
